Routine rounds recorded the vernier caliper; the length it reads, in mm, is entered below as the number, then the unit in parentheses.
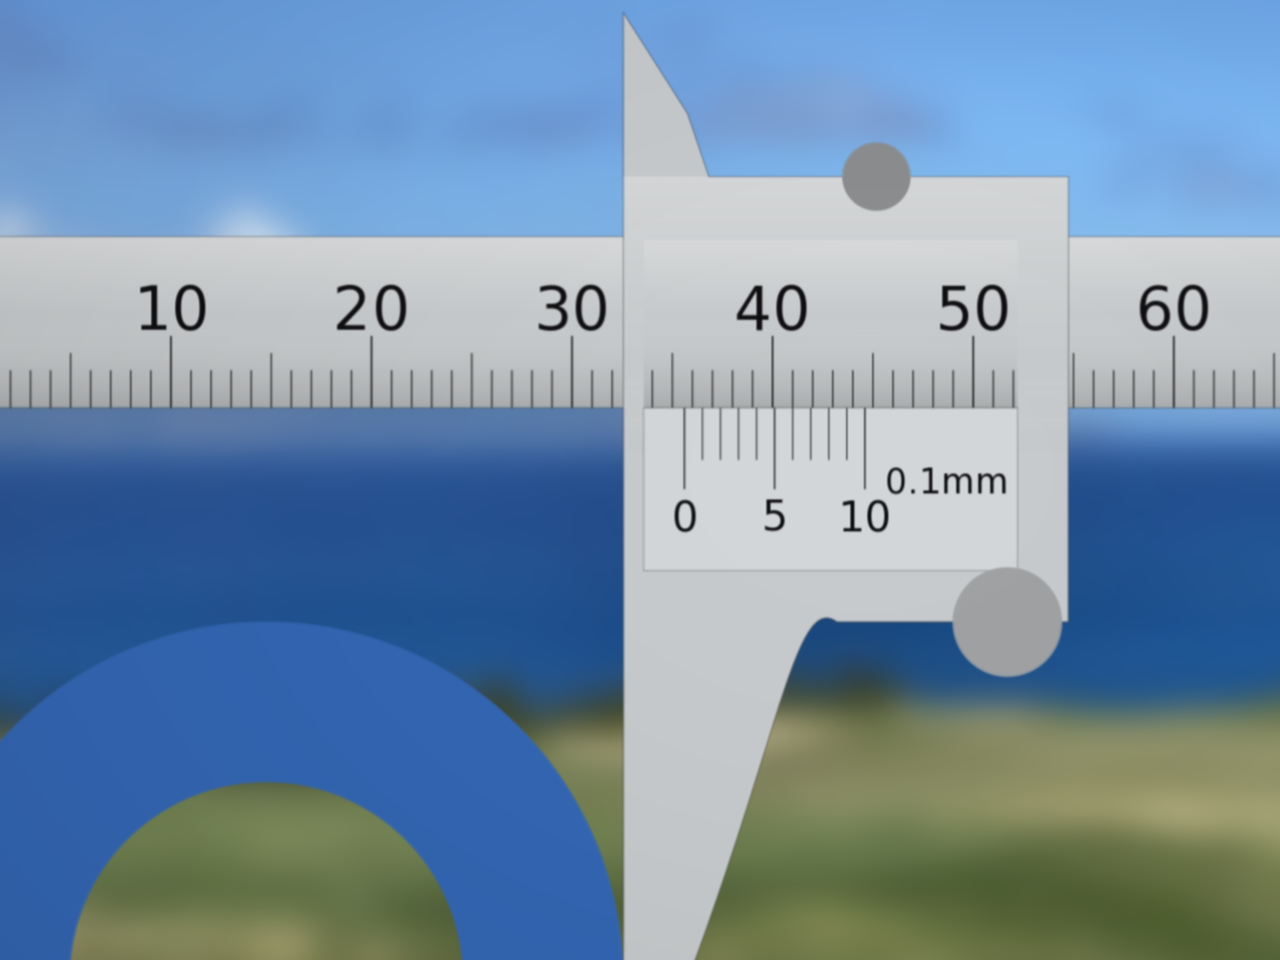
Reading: 35.6 (mm)
